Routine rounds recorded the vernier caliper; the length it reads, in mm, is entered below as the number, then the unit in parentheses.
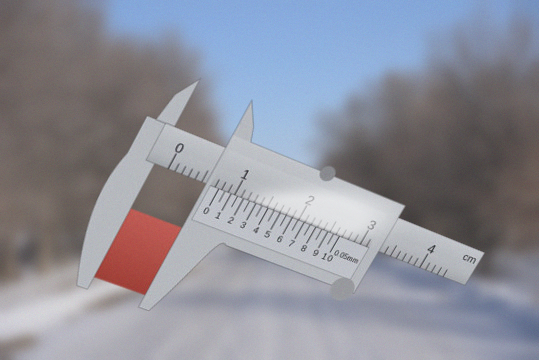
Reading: 7.6 (mm)
